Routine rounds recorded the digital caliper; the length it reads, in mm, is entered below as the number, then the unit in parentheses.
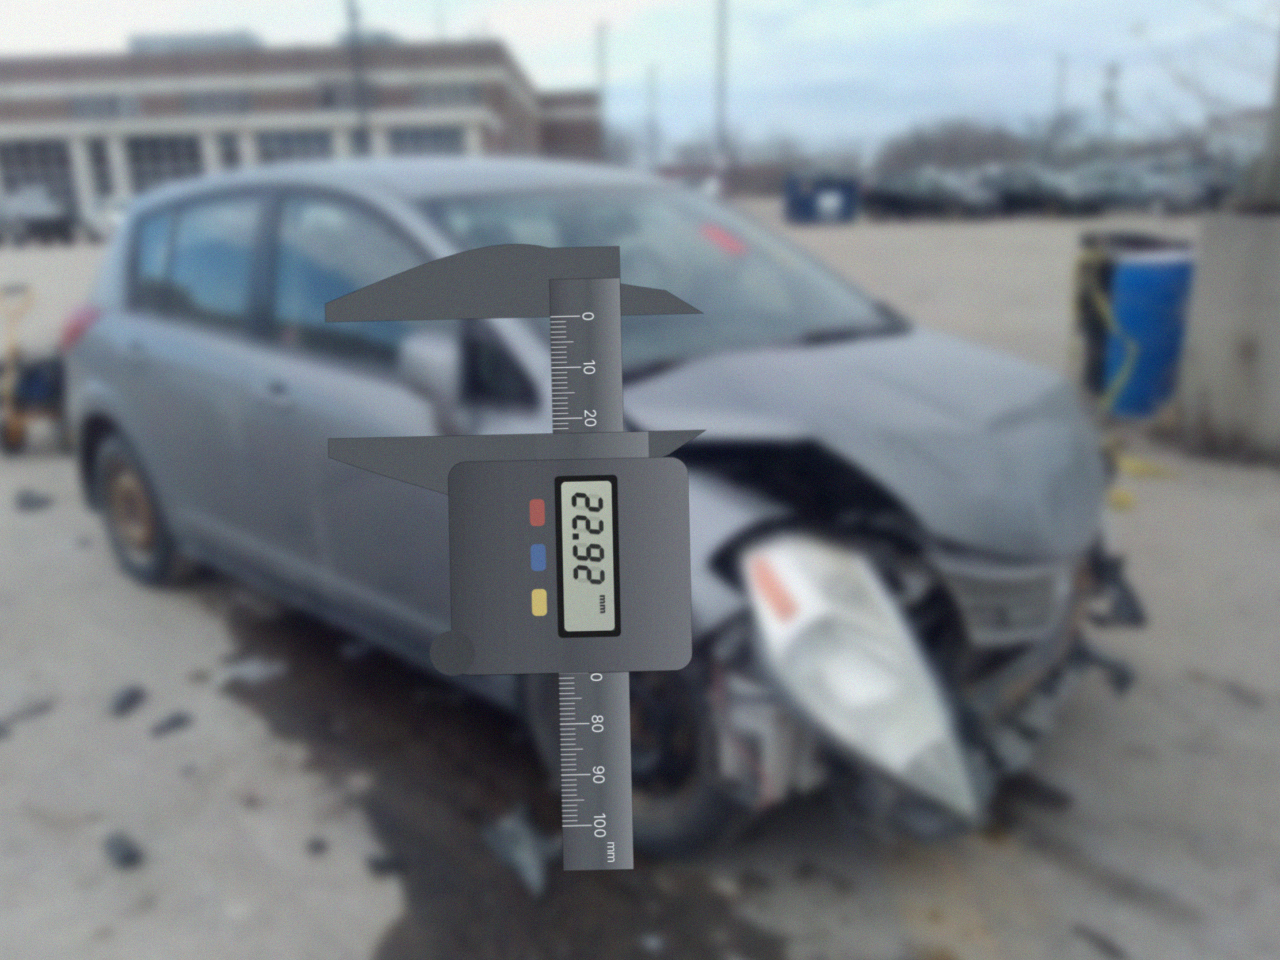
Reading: 22.92 (mm)
